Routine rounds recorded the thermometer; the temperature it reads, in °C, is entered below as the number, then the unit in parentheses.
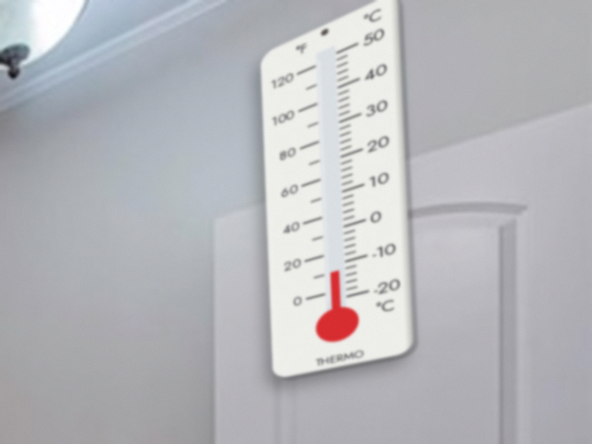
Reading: -12 (°C)
